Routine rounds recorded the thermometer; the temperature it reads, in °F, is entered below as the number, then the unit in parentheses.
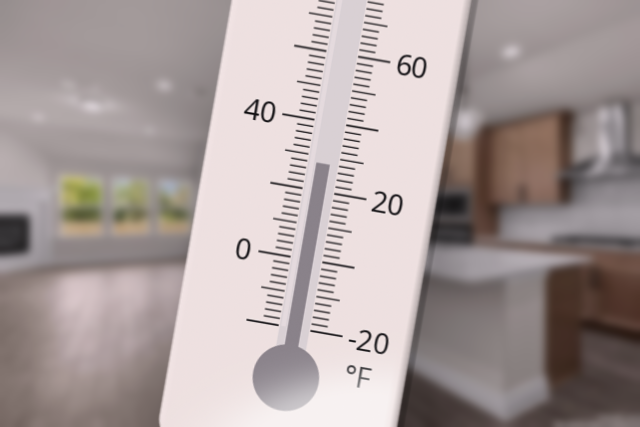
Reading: 28 (°F)
